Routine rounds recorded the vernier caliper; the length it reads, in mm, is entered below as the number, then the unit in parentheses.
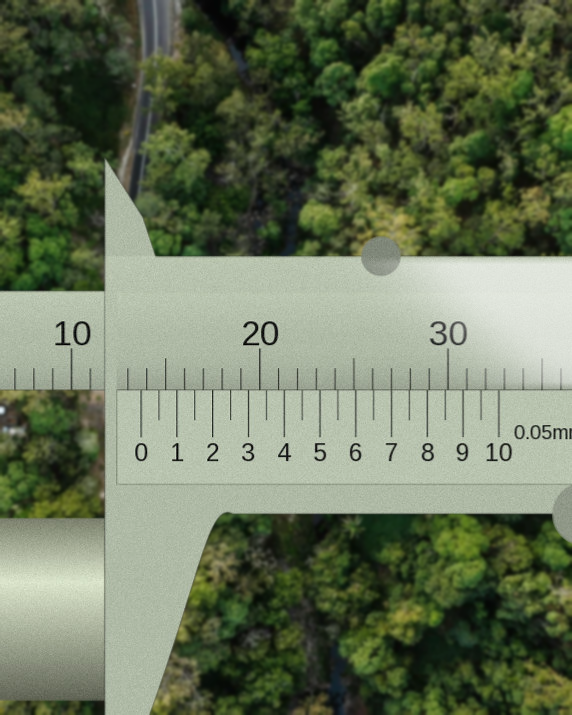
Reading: 13.7 (mm)
